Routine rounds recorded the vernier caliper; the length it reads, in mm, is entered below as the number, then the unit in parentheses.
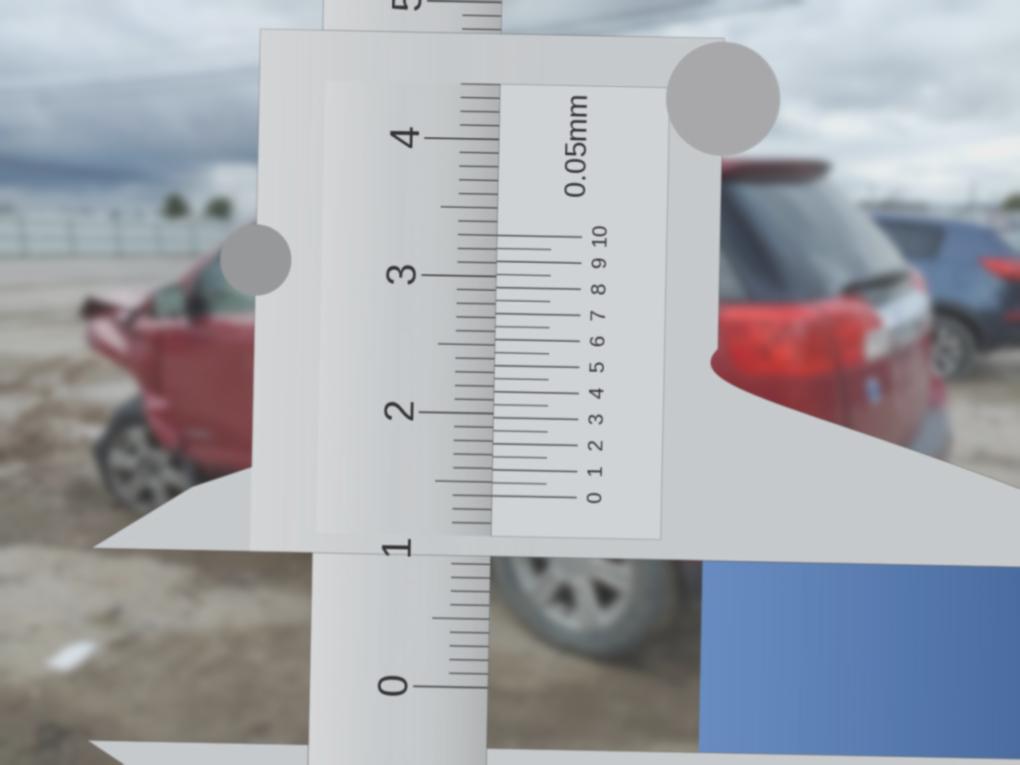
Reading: 14.0 (mm)
